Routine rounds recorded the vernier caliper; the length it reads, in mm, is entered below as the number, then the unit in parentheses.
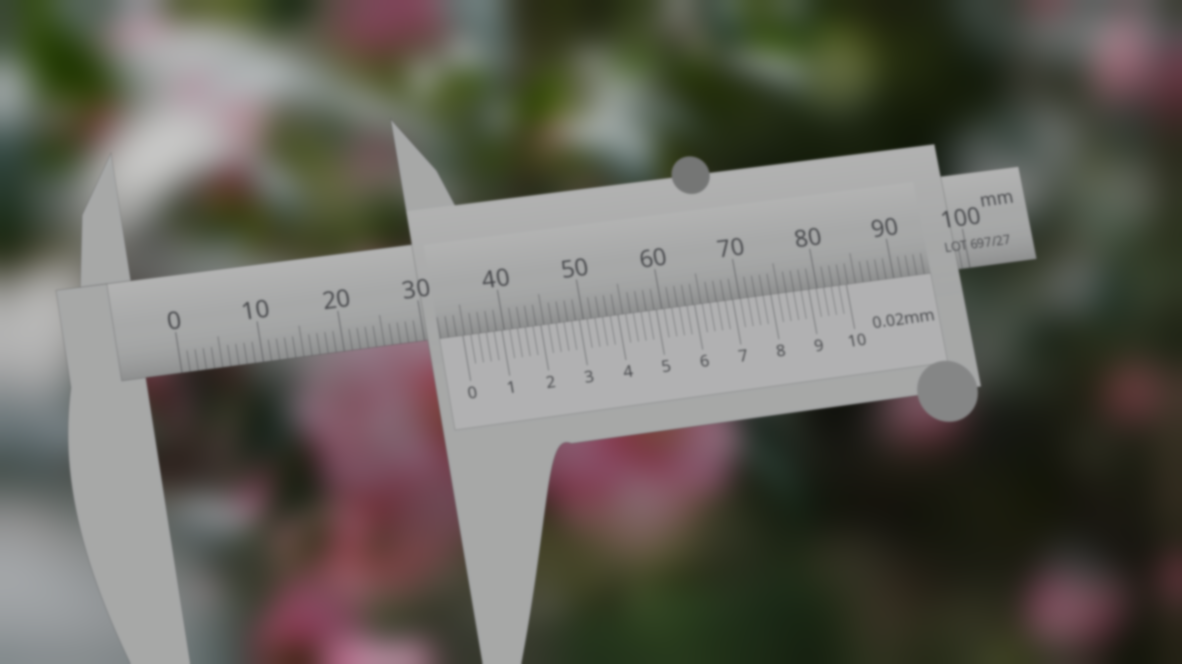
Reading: 34.8 (mm)
